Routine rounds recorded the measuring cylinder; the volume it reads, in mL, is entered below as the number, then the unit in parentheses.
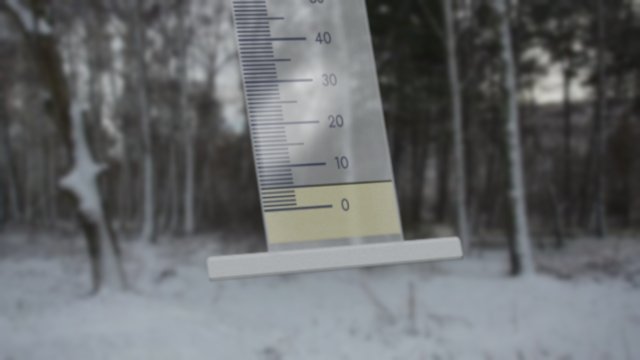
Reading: 5 (mL)
